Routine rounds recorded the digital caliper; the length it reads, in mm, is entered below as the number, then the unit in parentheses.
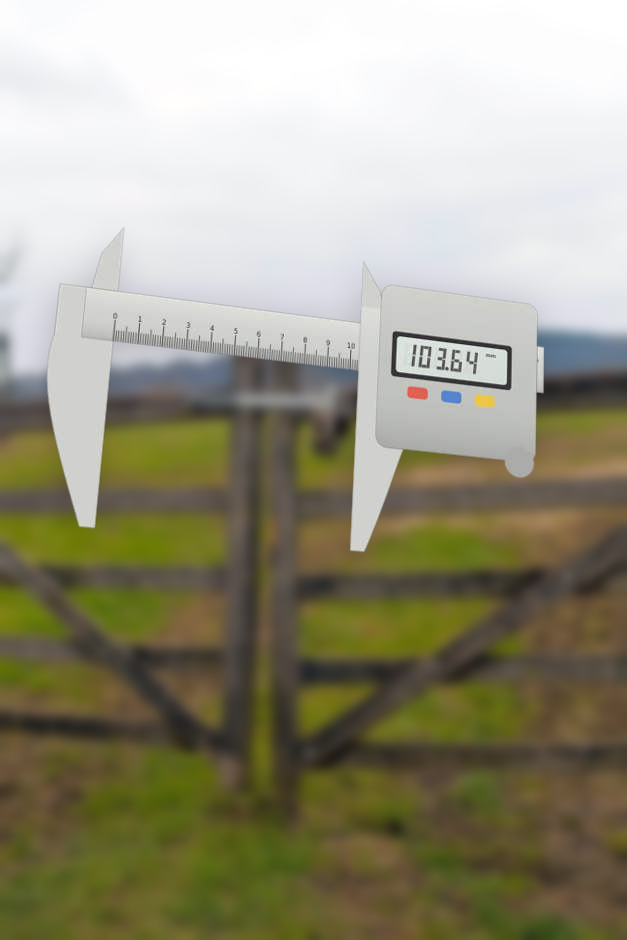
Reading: 103.64 (mm)
